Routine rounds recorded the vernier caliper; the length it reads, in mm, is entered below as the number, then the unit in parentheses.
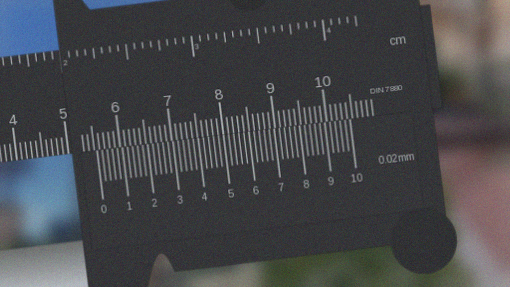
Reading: 55.5 (mm)
